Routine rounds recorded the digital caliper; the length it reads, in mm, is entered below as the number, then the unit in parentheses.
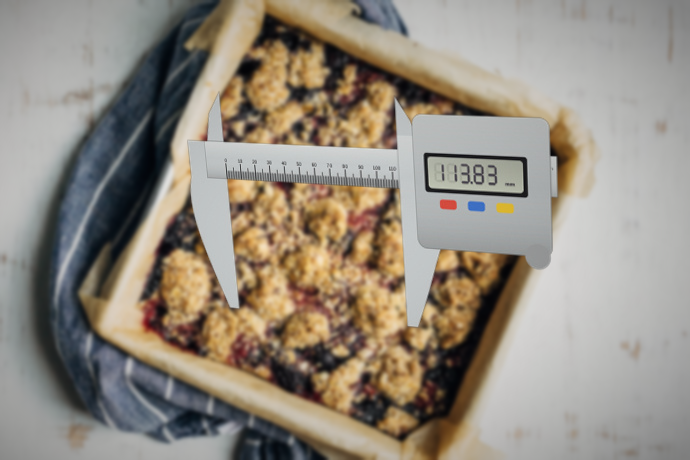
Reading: 113.83 (mm)
